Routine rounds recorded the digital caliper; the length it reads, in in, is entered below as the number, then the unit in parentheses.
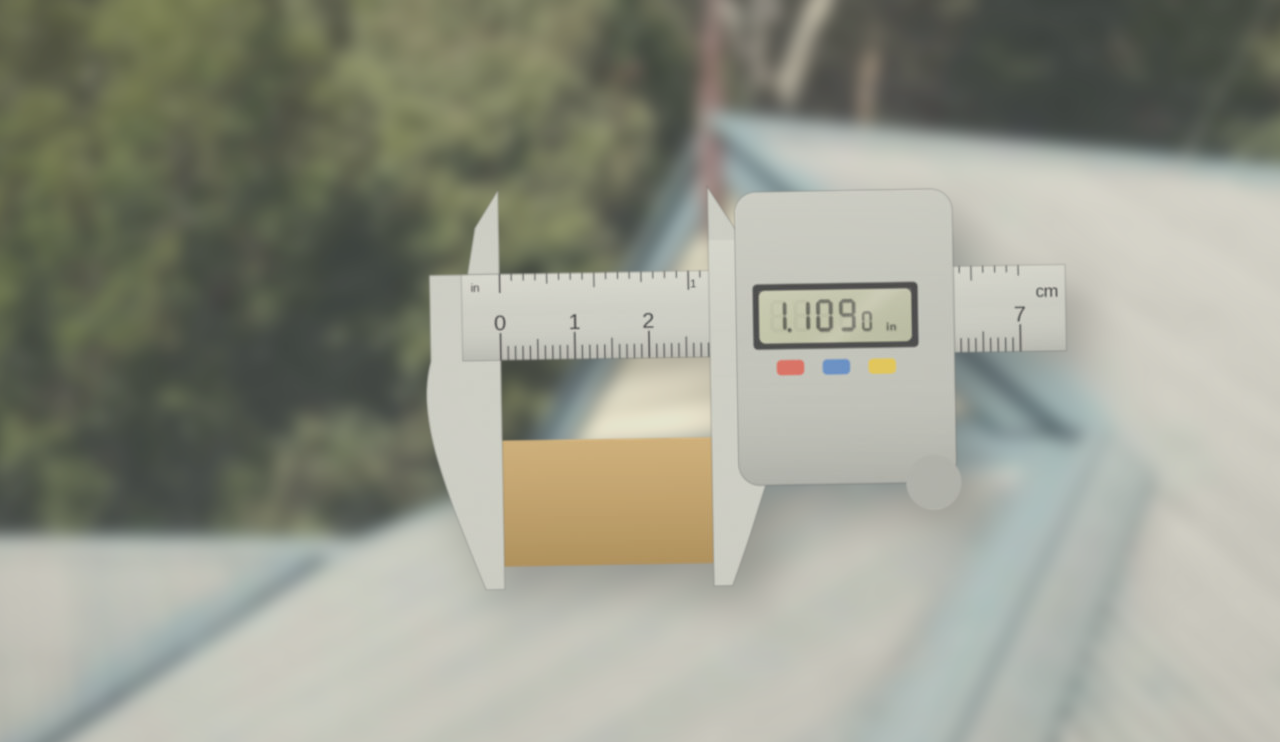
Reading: 1.1090 (in)
